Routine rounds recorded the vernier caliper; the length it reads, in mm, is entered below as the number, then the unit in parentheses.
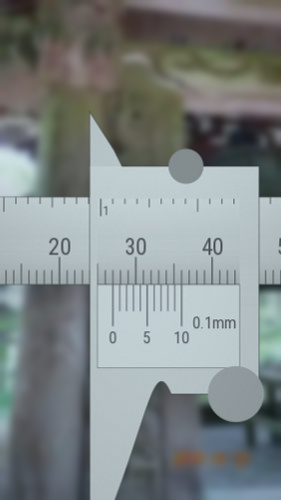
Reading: 27.0 (mm)
